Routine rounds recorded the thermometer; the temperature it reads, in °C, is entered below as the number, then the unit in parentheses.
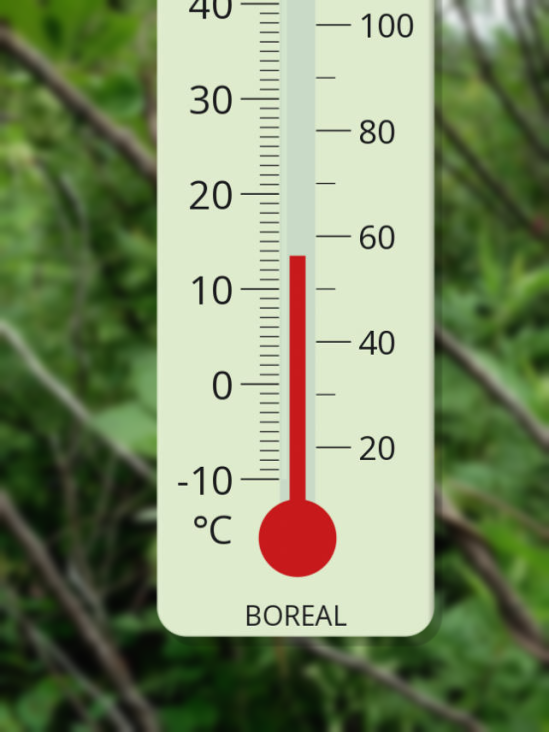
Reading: 13.5 (°C)
